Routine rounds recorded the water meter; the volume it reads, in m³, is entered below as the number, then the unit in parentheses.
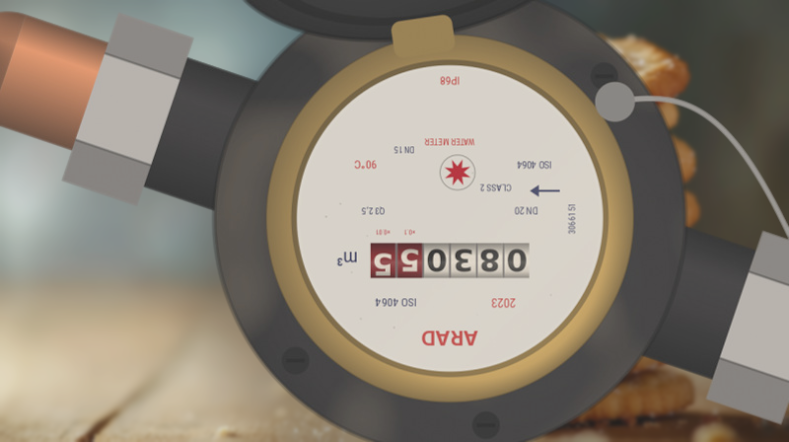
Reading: 830.55 (m³)
